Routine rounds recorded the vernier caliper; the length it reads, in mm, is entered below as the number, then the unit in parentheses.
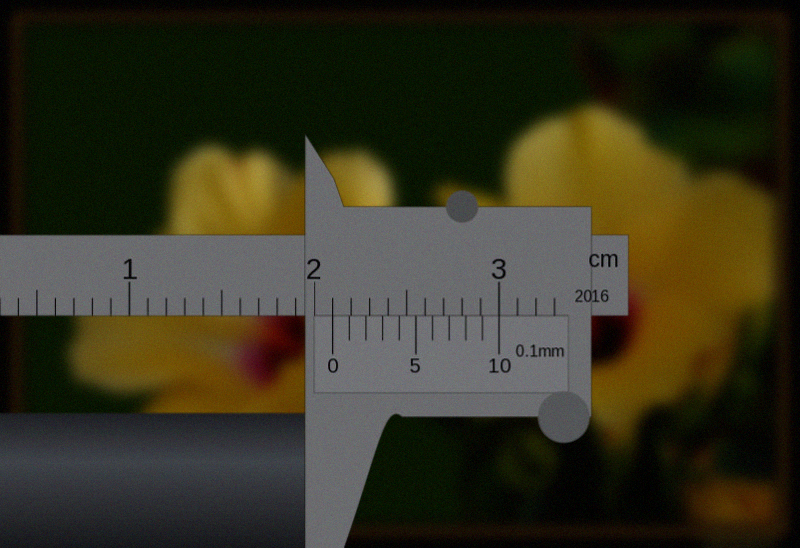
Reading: 21.0 (mm)
